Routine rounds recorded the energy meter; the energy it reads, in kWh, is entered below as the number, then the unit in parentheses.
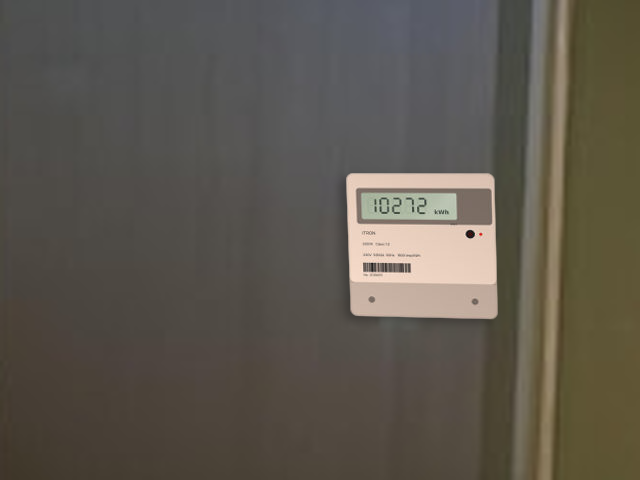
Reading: 10272 (kWh)
